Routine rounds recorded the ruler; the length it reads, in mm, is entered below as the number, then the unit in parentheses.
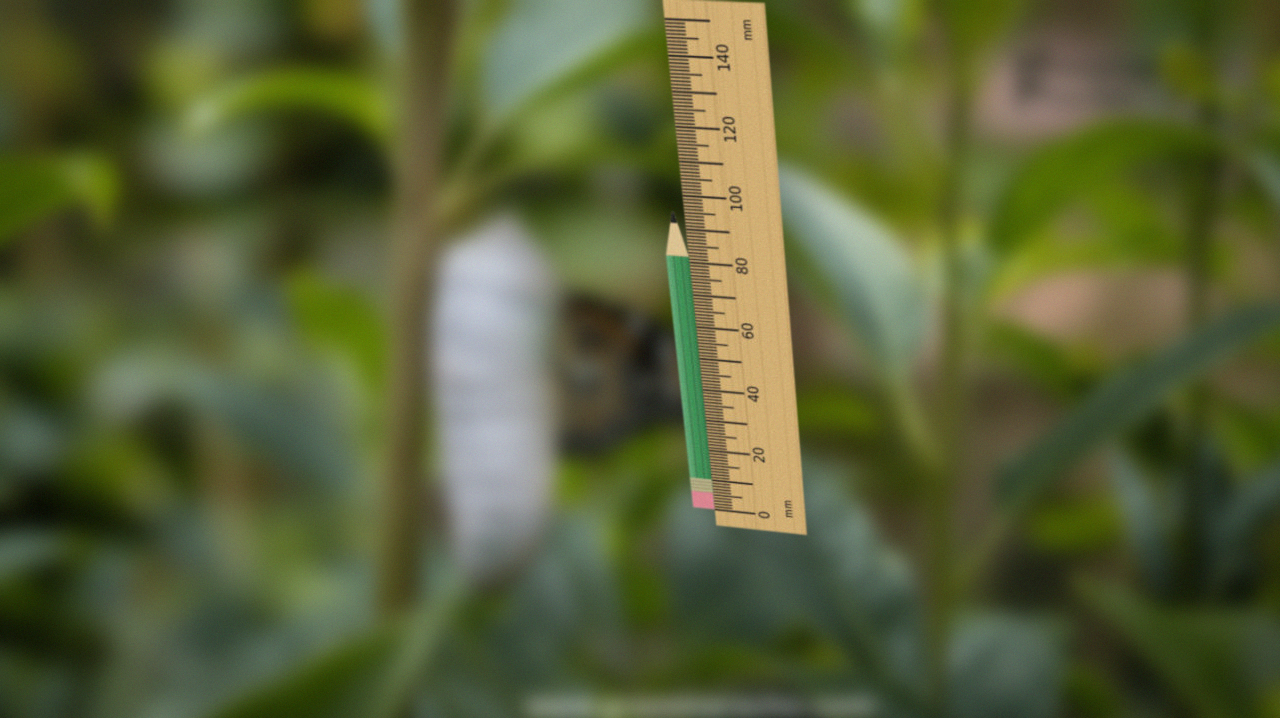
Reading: 95 (mm)
